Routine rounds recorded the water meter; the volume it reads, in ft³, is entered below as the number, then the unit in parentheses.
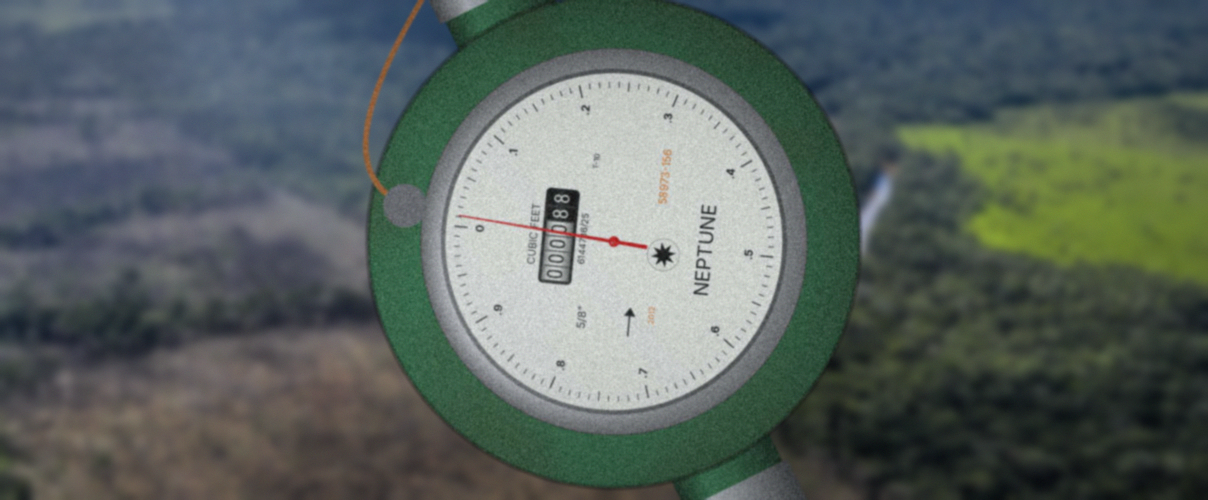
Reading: 88.01 (ft³)
